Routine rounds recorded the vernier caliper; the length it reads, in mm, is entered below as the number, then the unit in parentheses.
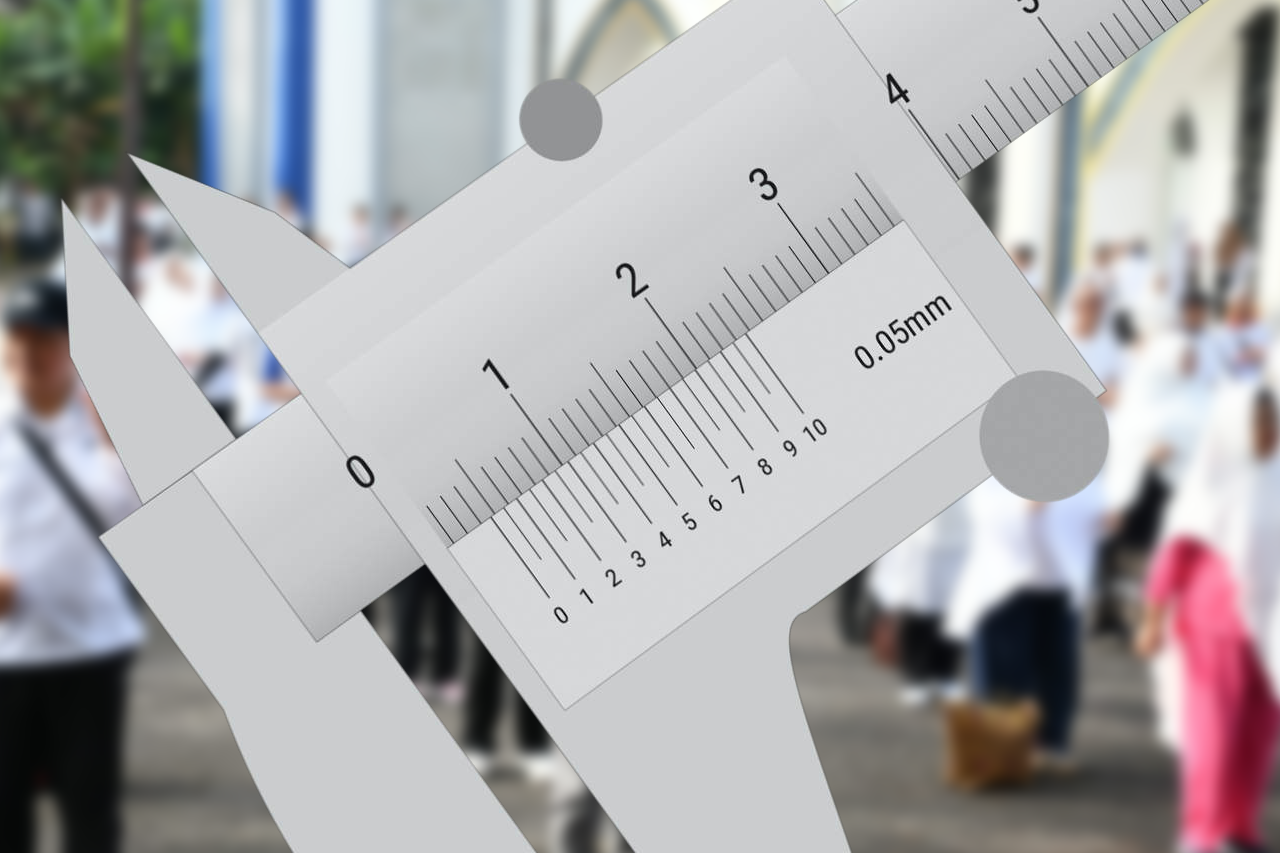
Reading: 4.7 (mm)
